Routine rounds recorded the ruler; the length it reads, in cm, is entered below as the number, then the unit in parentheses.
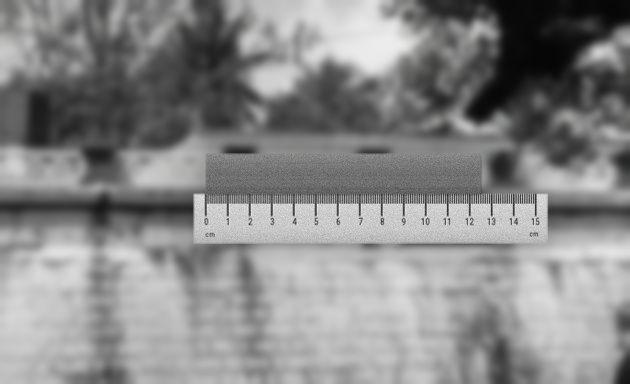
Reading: 12.5 (cm)
